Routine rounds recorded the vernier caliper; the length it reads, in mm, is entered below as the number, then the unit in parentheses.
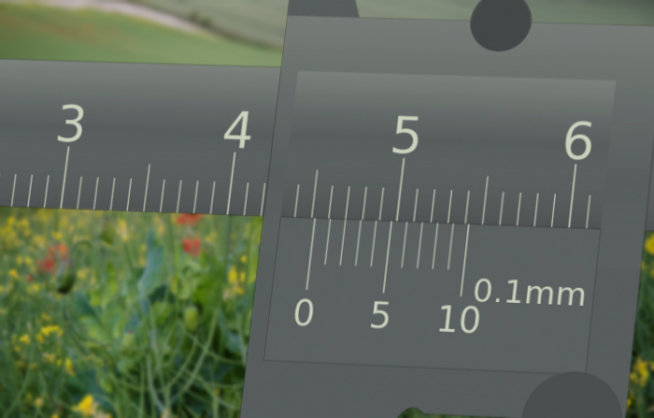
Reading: 45.2 (mm)
